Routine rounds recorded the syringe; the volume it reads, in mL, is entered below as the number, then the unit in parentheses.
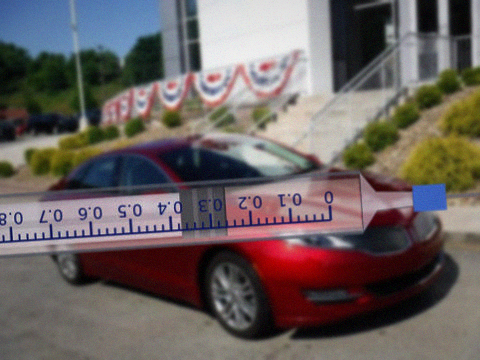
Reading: 0.26 (mL)
